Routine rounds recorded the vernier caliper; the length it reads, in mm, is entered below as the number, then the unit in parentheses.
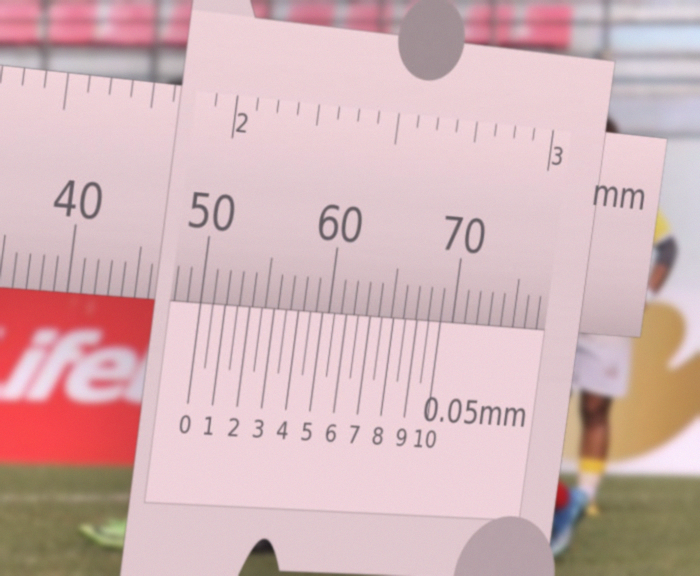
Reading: 50.0 (mm)
